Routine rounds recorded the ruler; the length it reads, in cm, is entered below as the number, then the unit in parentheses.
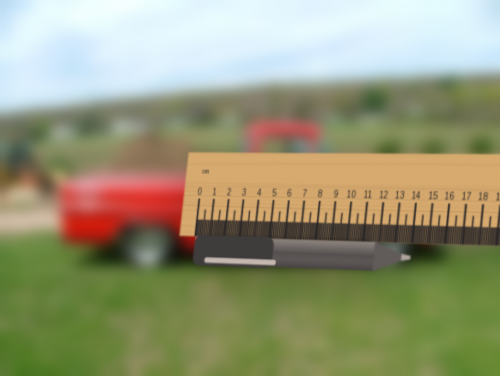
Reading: 14 (cm)
